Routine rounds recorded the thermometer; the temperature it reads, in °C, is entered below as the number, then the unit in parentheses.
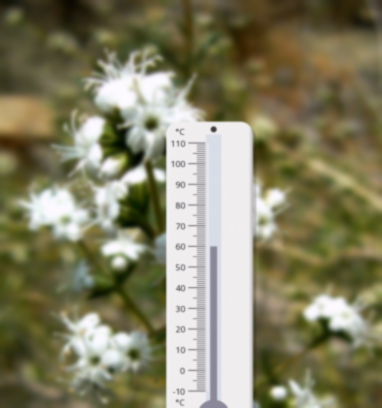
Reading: 60 (°C)
